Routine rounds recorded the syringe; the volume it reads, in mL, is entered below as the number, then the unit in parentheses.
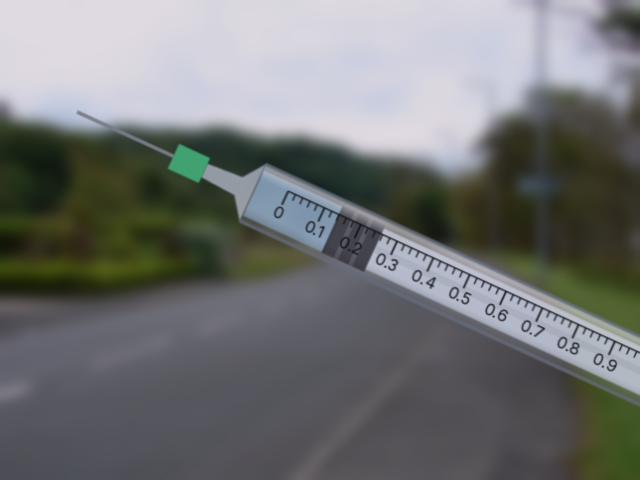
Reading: 0.14 (mL)
